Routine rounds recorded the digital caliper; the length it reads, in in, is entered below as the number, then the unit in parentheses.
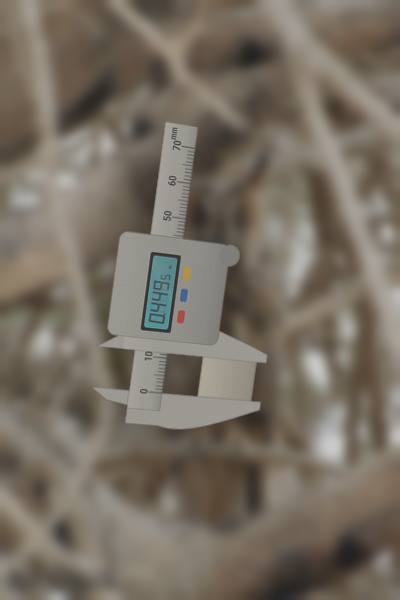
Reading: 0.4495 (in)
